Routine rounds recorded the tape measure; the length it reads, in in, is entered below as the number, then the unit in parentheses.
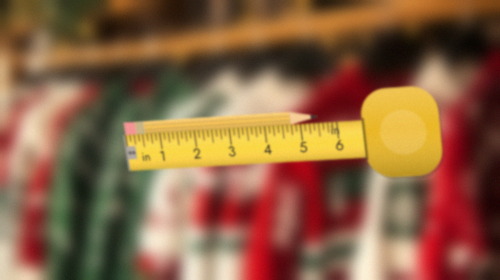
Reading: 5.5 (in)
